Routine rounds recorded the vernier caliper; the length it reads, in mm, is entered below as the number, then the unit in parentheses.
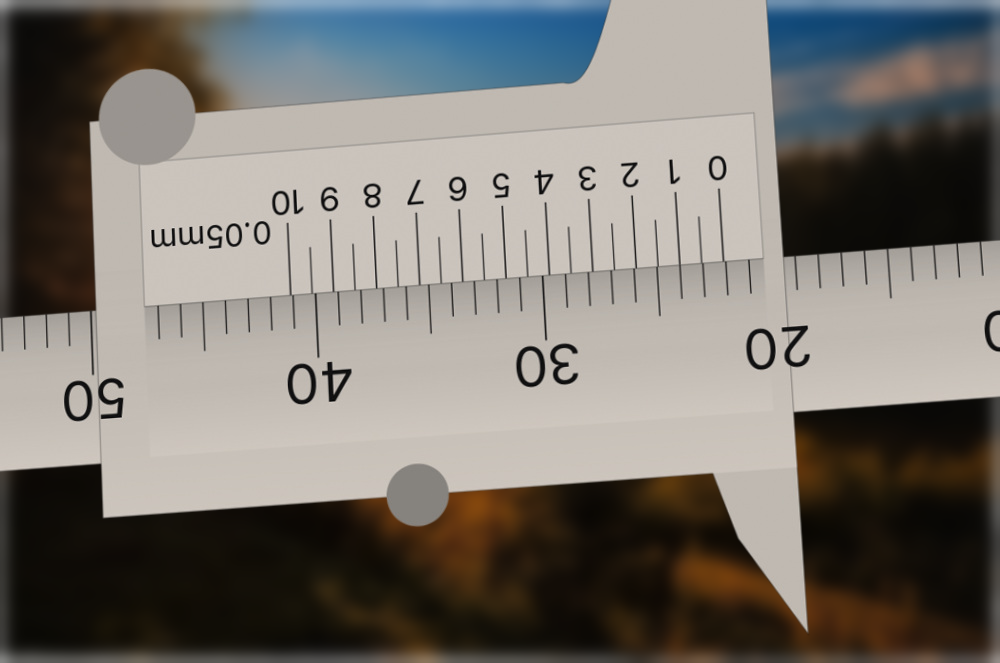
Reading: 22.1 (mm)
